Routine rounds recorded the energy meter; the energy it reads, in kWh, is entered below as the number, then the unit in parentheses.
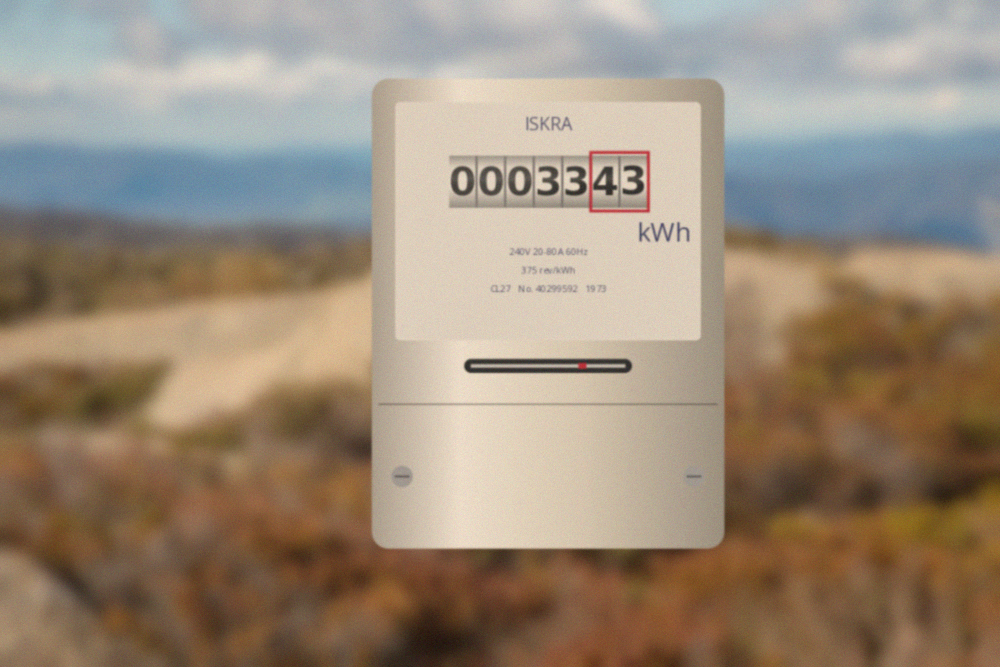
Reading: 33.43 (kWh)
